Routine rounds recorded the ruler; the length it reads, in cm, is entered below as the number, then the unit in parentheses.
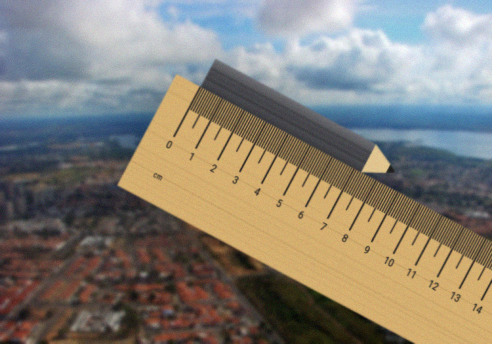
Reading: 8.5 (cm)
